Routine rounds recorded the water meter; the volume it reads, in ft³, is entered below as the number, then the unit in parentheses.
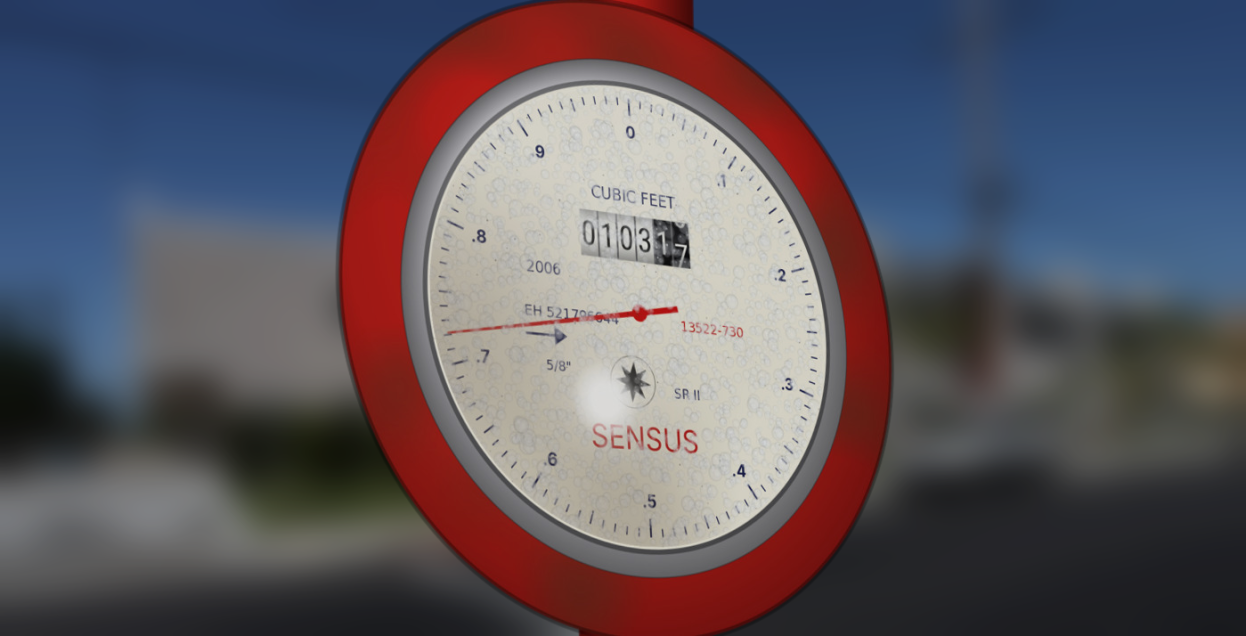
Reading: 10316.72 (ft³)
